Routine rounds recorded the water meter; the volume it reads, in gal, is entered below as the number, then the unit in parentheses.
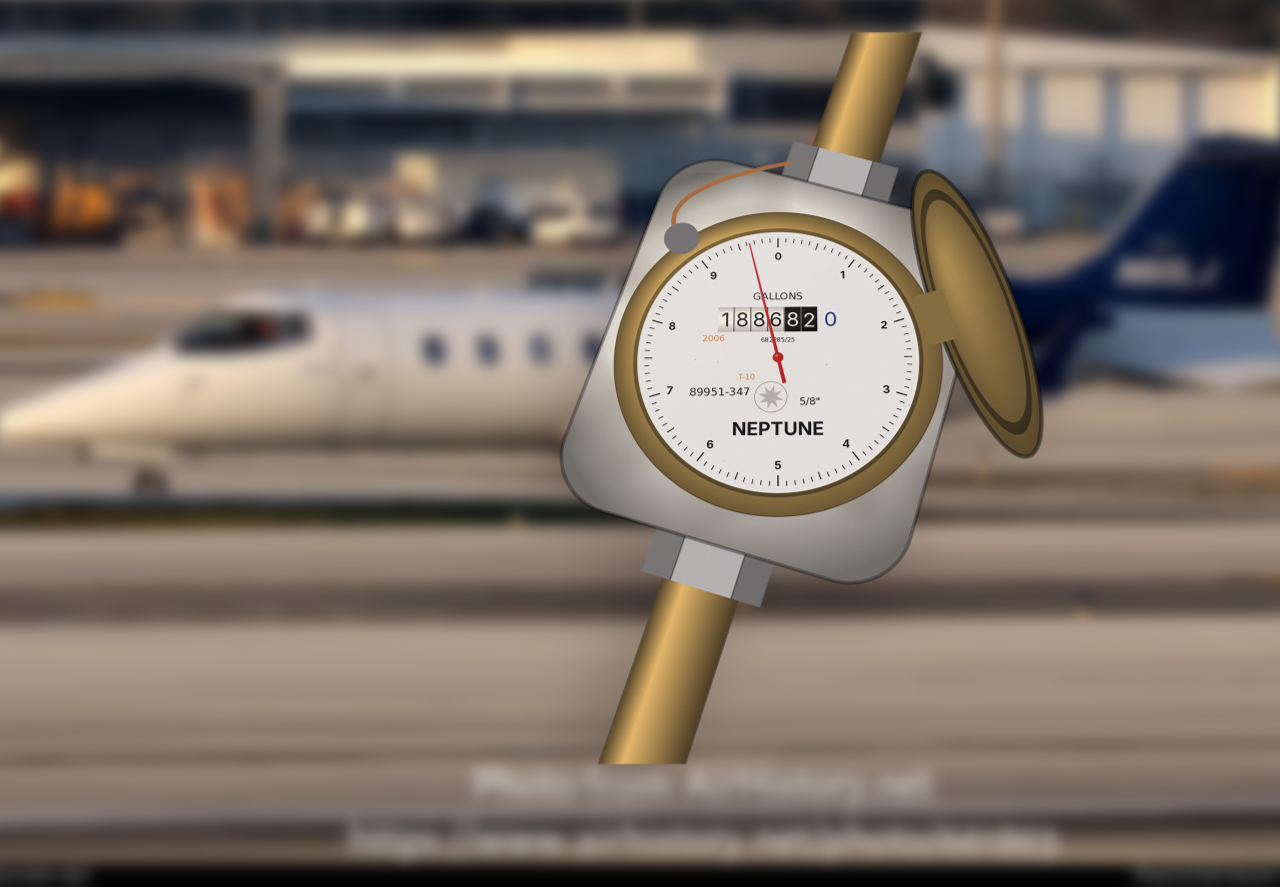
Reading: 1886819.6 (gal)
